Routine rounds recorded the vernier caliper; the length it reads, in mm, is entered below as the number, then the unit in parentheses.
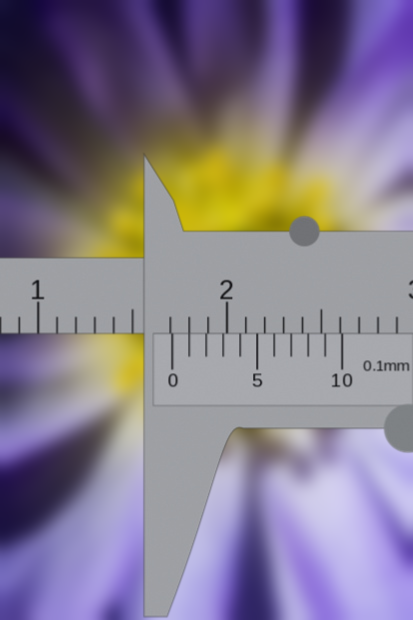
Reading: 17.1 (mm)
